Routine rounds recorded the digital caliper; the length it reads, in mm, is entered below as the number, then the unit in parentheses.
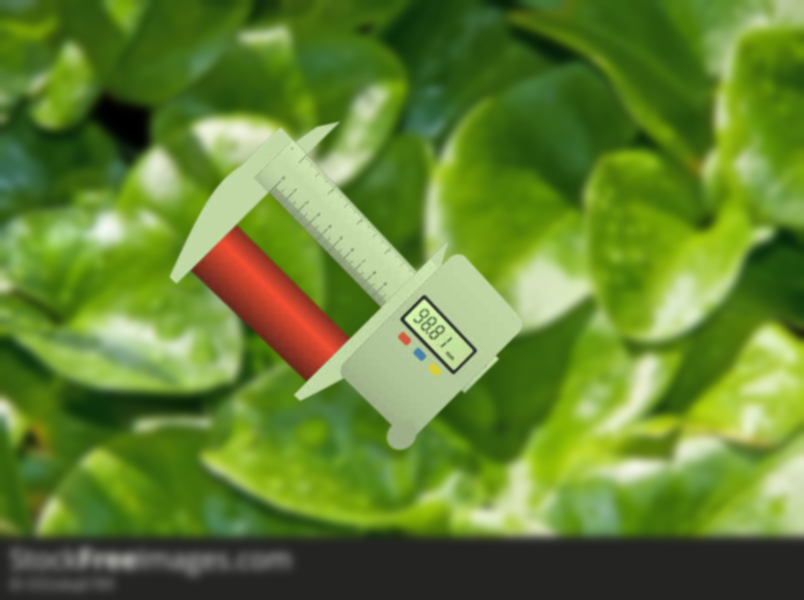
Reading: 98.81 (mm)
